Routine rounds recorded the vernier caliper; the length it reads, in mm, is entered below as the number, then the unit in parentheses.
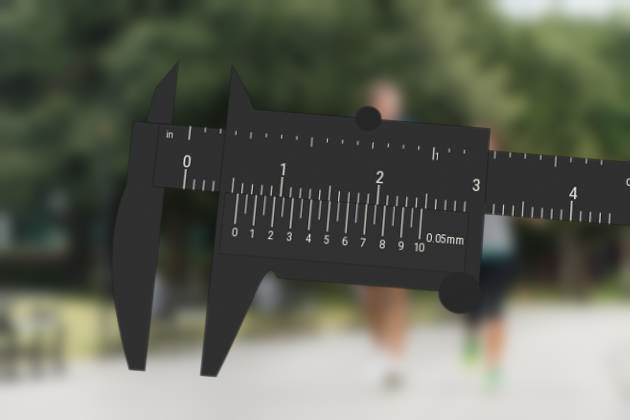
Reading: 5.6 (mm)
